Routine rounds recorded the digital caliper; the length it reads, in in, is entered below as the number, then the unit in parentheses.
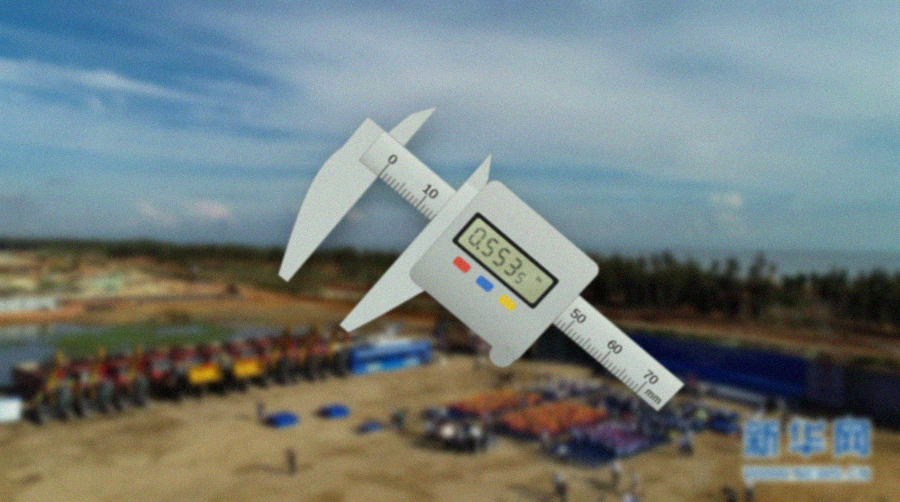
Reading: 0.5535 (in)
